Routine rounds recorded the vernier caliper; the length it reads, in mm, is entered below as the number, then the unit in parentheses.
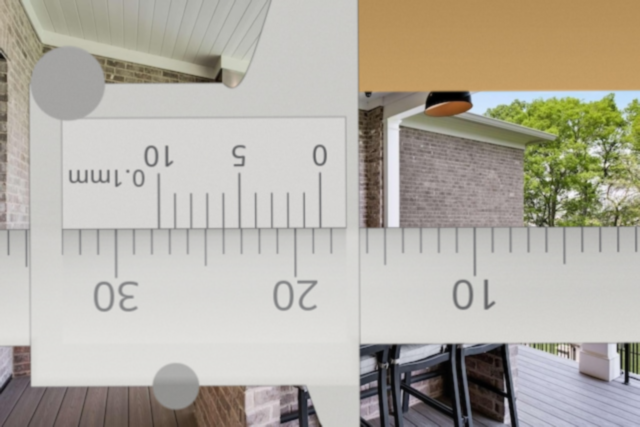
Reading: 18.6 (mm)
